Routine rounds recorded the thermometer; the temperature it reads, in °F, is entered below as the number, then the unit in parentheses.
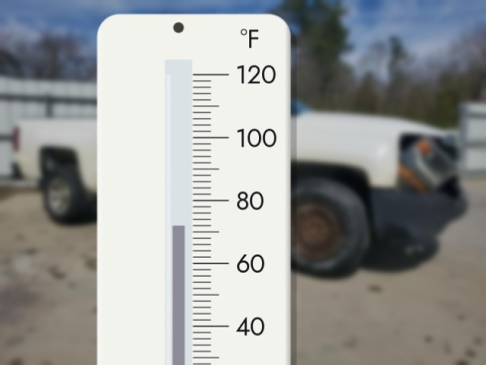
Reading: 72 (°F)
